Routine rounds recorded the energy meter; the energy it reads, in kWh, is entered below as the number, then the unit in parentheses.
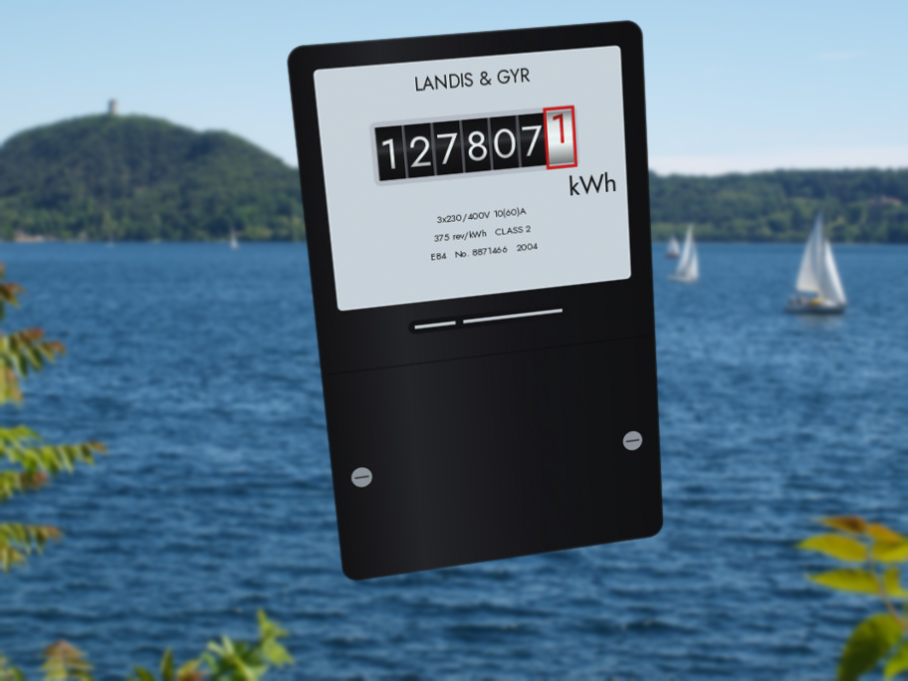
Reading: 127807.1 (kWh)
